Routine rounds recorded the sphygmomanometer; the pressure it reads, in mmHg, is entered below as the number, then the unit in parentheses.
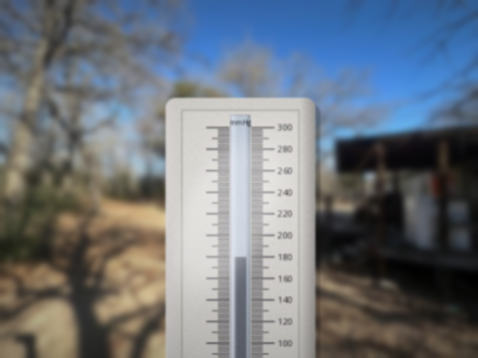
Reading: 180 (mmHg)
